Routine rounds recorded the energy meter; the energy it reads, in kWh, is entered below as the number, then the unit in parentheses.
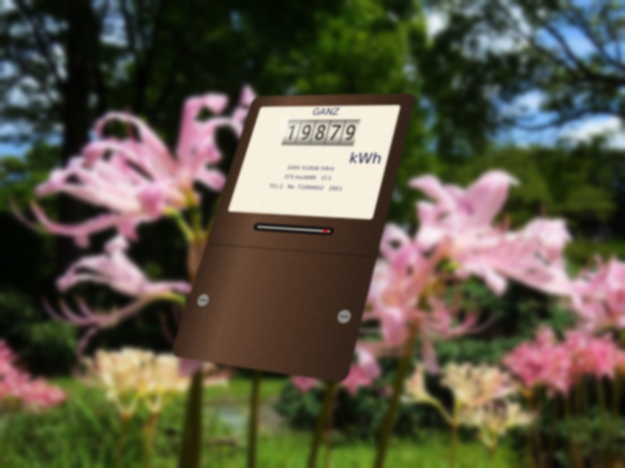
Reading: 19879 (kWh)
